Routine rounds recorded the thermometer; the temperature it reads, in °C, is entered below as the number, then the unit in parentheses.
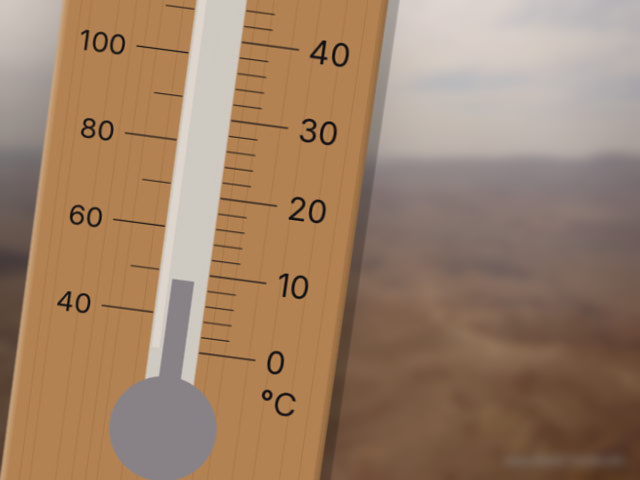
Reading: 9 (°C)
